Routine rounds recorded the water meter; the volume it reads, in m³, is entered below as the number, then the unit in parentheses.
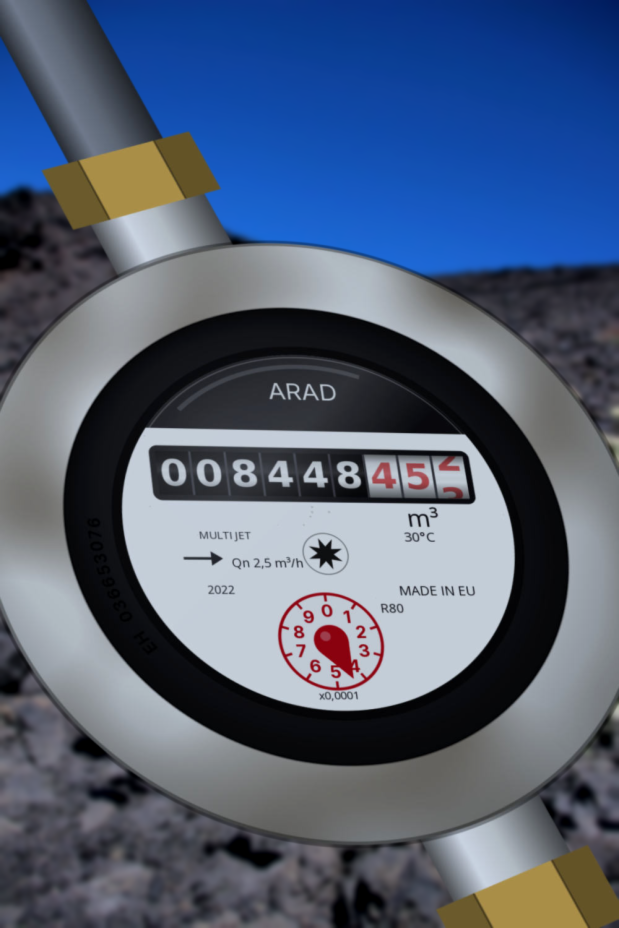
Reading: 8448.4524 (m³)
